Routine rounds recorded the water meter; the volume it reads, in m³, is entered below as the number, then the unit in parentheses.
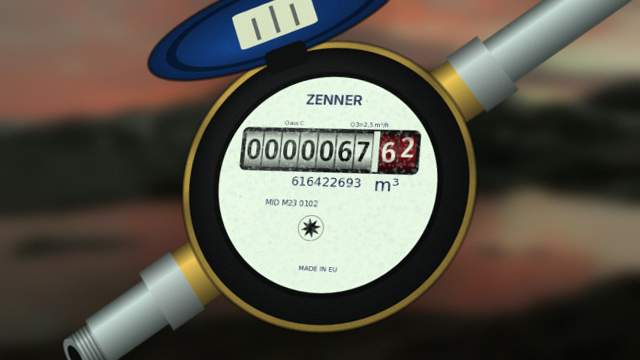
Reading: 67.62 (m³)
